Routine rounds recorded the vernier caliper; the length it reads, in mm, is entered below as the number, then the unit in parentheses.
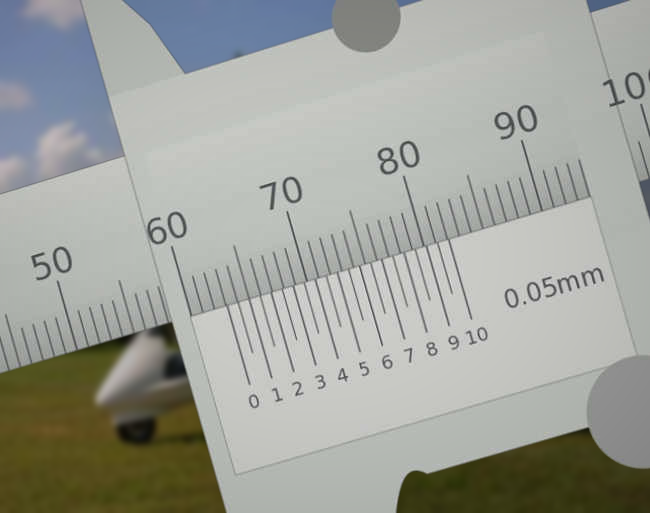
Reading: 63.1 (mm)
